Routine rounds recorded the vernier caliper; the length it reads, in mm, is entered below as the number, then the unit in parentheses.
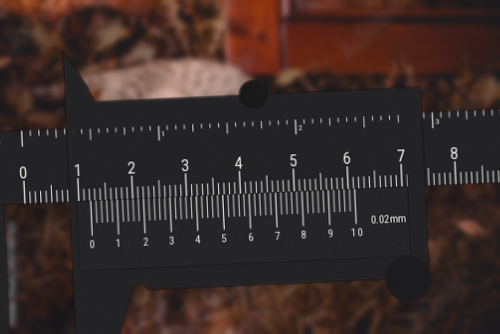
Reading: 12.2 (mm)
